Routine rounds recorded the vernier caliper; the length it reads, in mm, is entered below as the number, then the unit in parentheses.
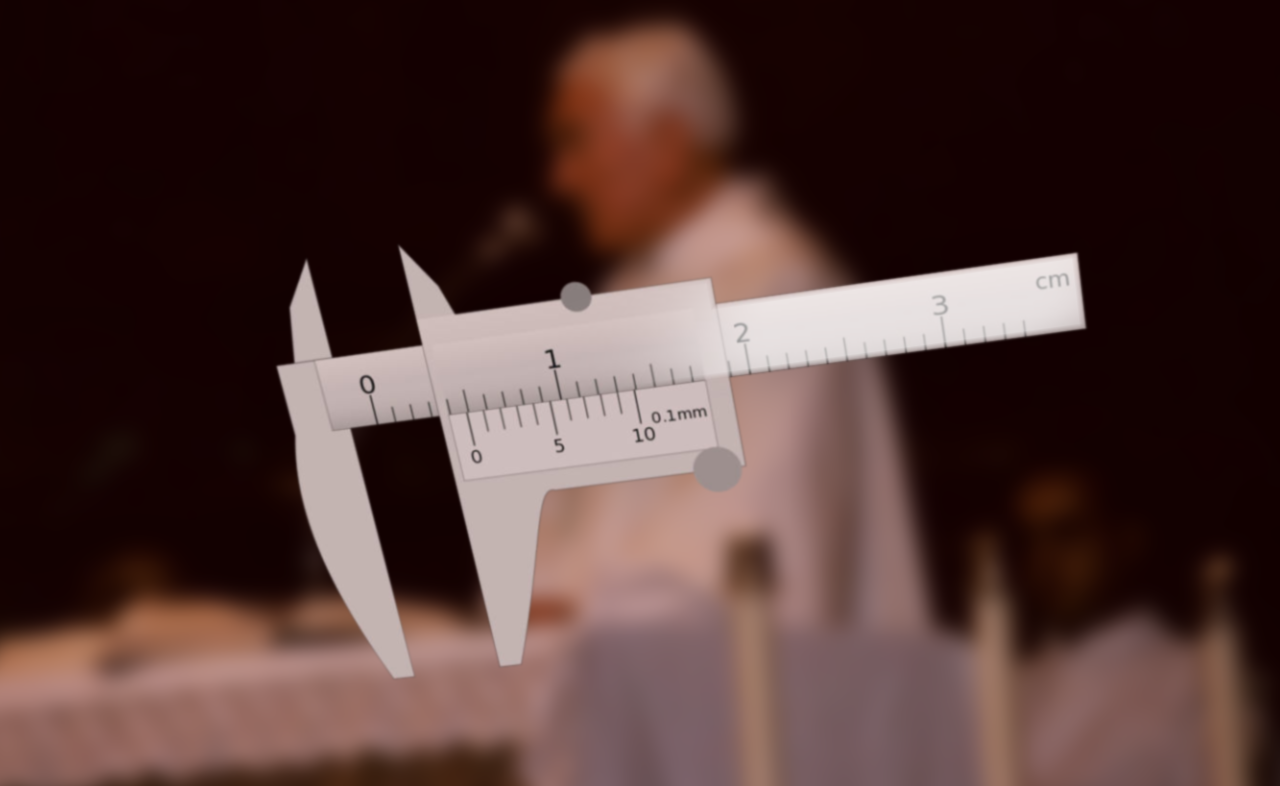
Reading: 4.9 (mm)
